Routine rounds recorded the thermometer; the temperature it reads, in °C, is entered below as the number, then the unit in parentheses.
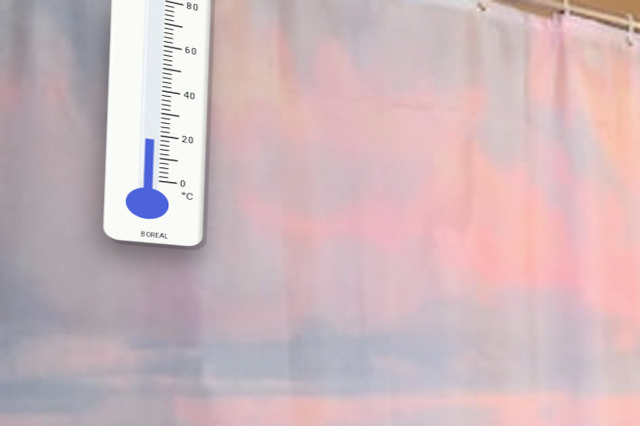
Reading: 18 (°C)
